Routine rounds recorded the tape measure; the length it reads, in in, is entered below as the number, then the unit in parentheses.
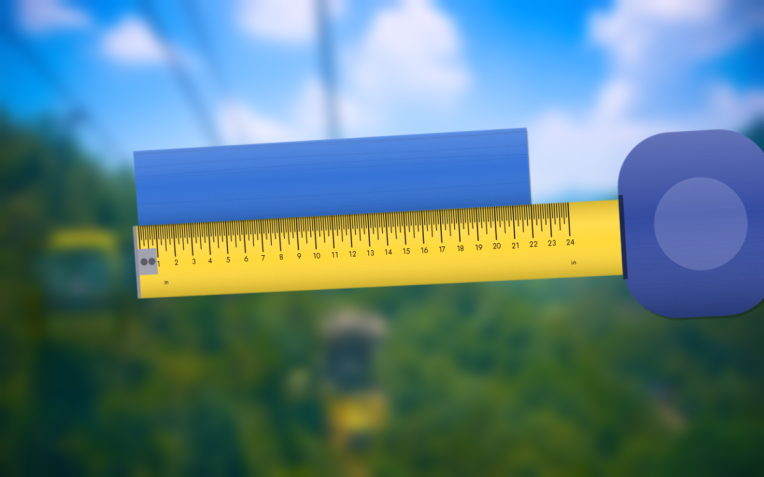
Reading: 22 (in)
